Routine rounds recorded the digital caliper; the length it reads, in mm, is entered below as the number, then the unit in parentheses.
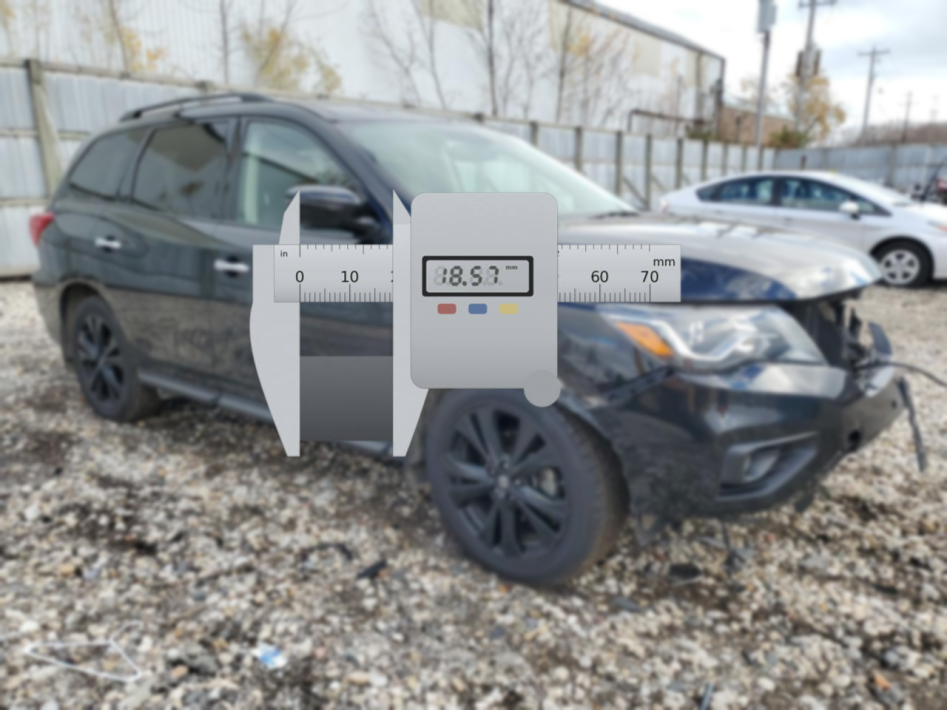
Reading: 18.57 (mm)
